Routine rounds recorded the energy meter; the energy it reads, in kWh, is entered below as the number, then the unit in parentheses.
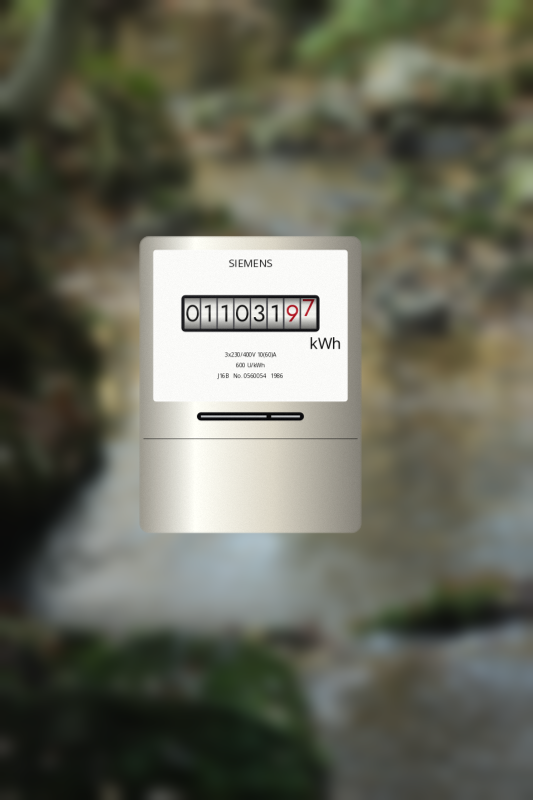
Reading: 11031.97 (kWh)
